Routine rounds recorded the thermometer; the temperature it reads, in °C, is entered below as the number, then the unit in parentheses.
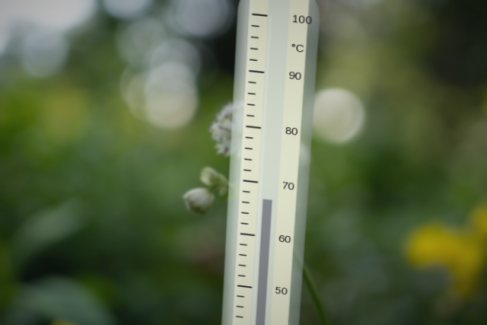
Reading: 67 (°C)
